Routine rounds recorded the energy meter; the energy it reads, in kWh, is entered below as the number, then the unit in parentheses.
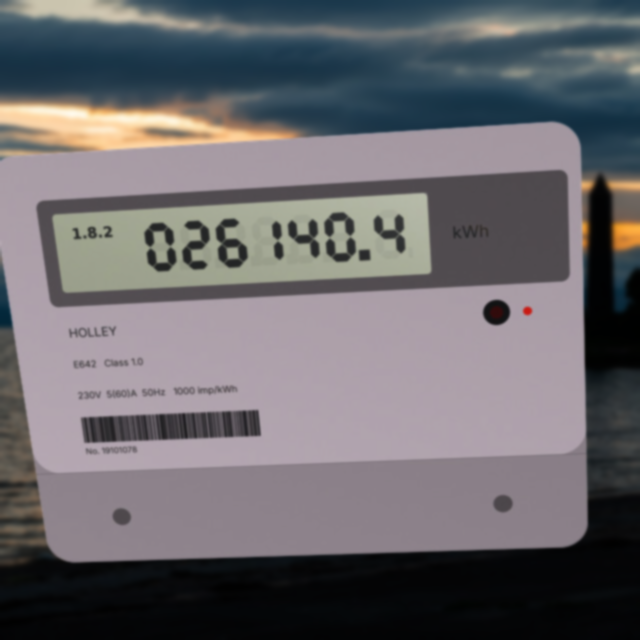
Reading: 26140.4 (kWh)
